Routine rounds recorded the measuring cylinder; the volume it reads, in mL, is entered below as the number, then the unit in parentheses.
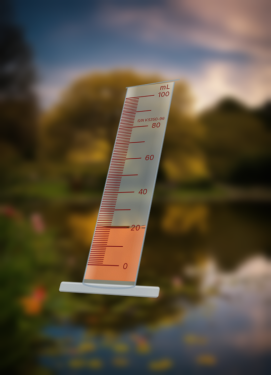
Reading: 20 (mL)
